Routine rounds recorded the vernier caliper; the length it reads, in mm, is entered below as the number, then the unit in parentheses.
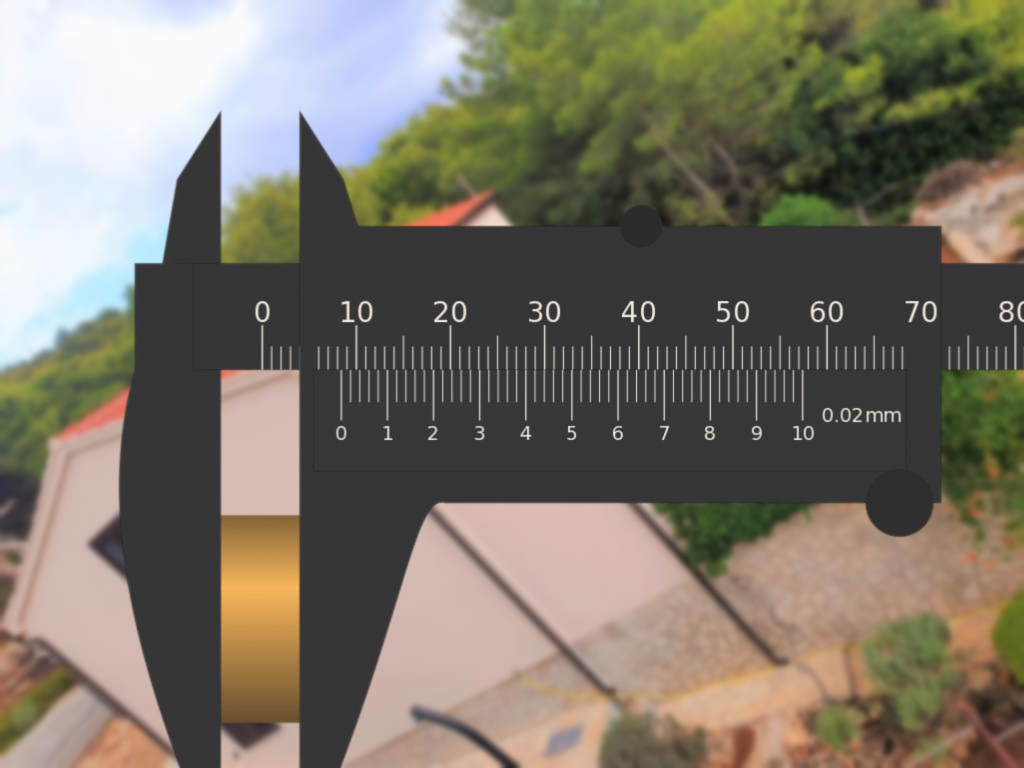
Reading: 8.4 (mm)
